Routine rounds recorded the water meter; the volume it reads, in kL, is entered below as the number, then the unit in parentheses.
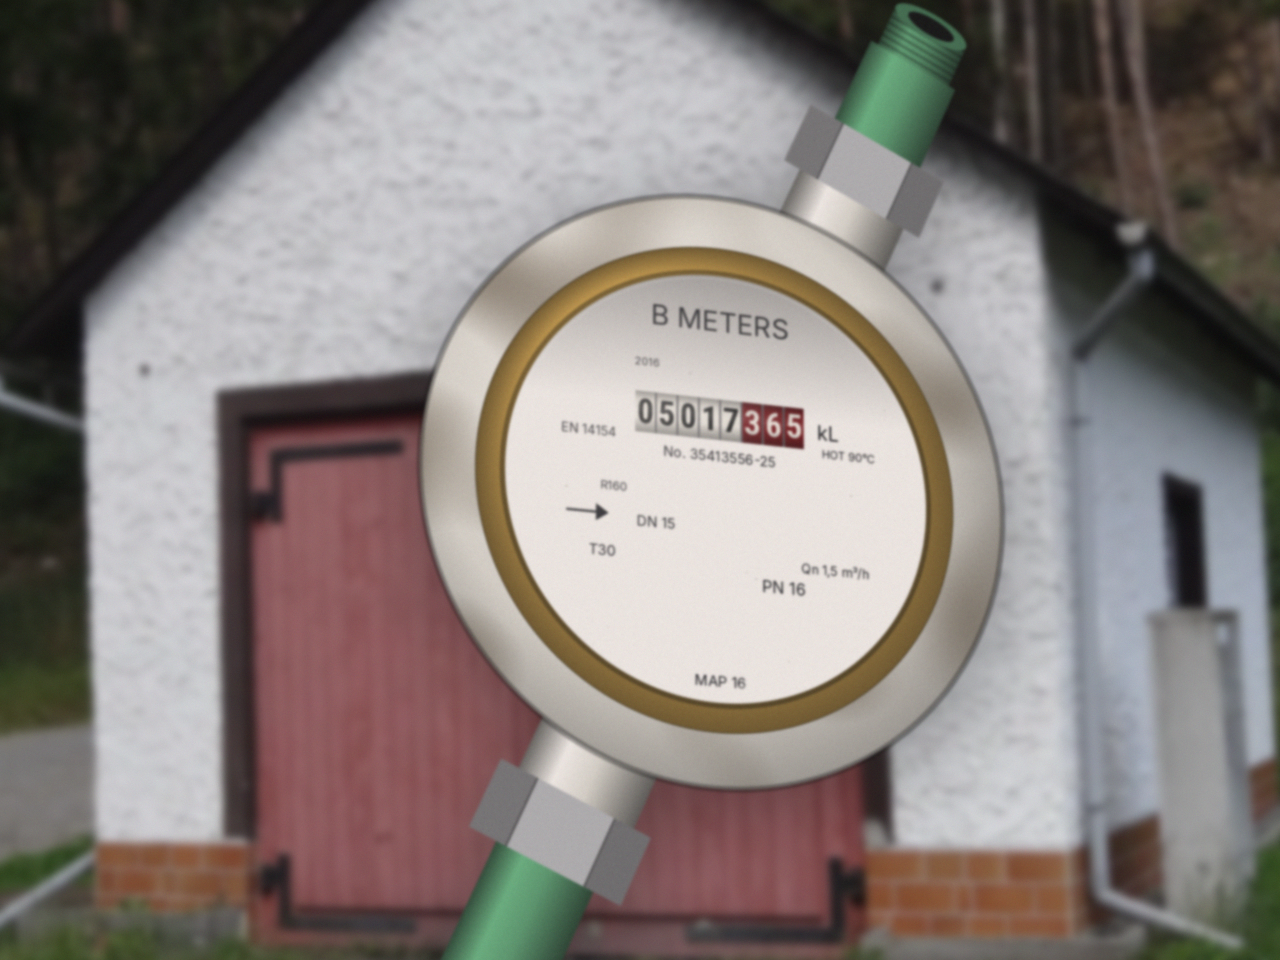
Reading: 5017.365 (kL)
